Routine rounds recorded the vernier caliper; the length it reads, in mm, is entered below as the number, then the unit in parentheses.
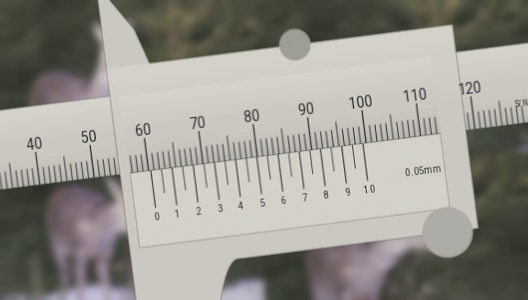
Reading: 60.4 (mm)
